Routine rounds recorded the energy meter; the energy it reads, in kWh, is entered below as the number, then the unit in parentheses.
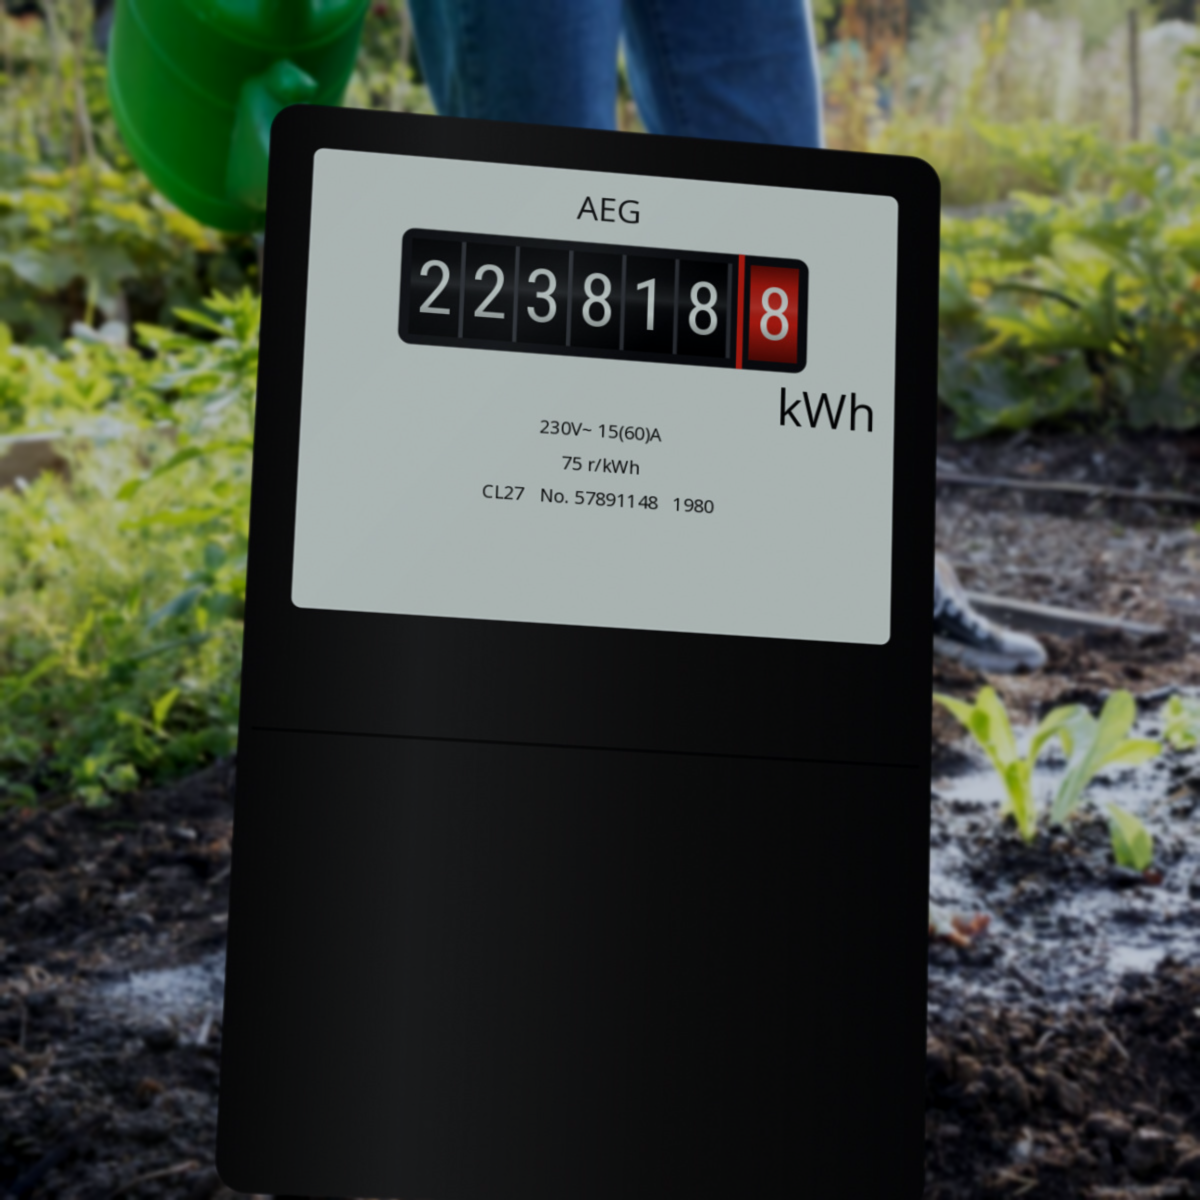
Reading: 223818.8 (kWh)
